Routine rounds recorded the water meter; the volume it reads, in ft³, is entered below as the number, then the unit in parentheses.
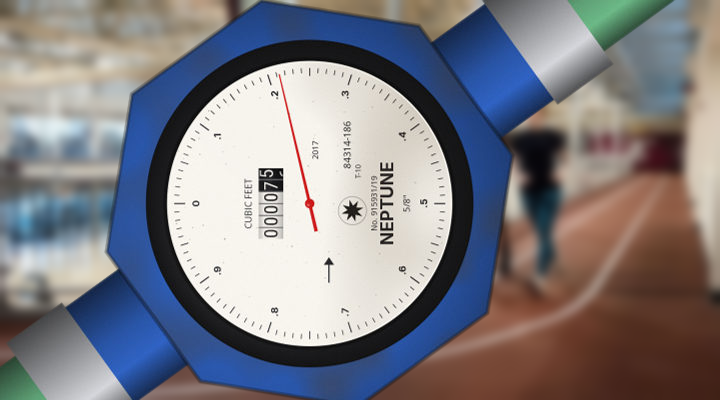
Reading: 75.21 (ft³)
